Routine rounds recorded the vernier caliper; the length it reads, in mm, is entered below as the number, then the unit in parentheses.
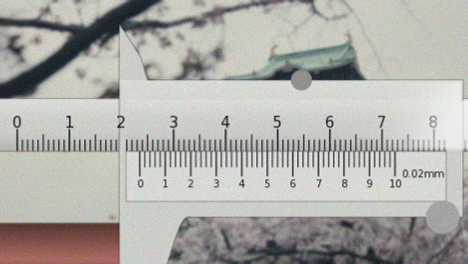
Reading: 23.5 (mm)
